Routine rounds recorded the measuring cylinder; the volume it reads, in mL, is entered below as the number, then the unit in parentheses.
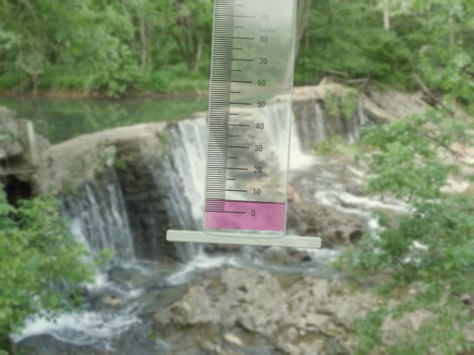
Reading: 5 (mL)
